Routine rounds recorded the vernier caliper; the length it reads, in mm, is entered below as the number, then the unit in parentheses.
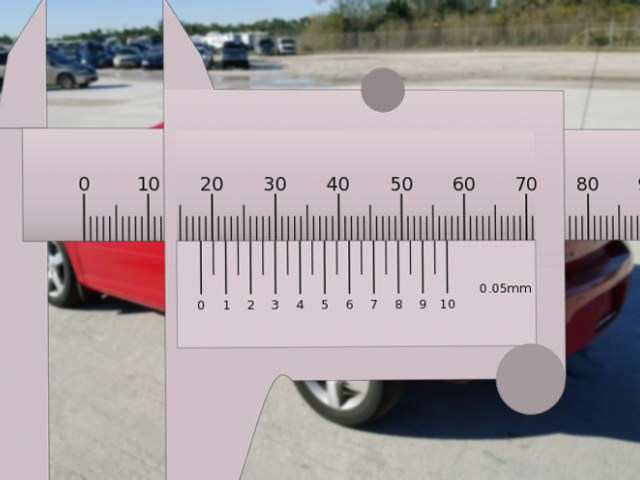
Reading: 18.2 (mm)
